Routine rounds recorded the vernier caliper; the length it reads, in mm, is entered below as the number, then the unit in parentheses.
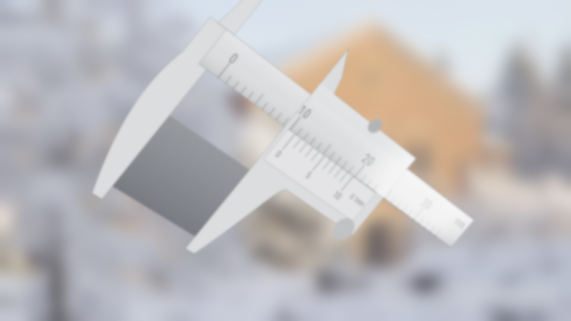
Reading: 10.8 (mm)
